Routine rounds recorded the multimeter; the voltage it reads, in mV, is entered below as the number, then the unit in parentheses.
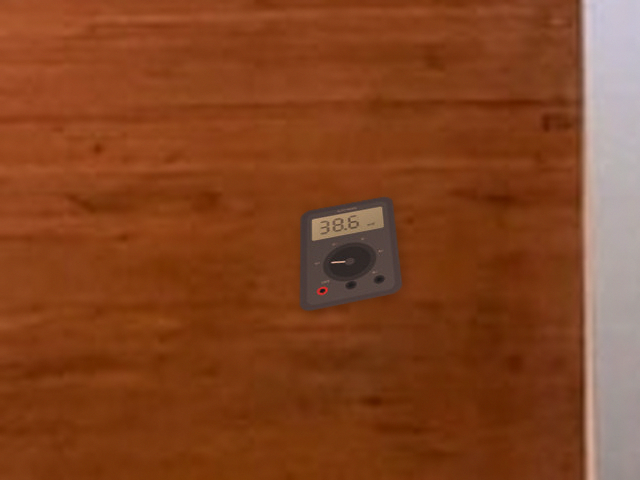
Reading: 38.6 (mV)
